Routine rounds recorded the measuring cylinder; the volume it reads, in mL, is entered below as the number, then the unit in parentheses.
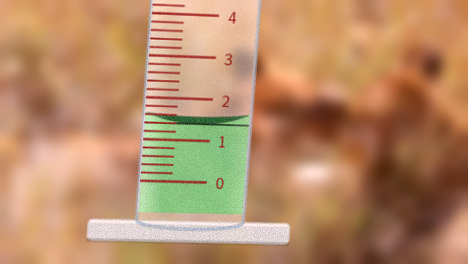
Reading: 1.4 (mL)
